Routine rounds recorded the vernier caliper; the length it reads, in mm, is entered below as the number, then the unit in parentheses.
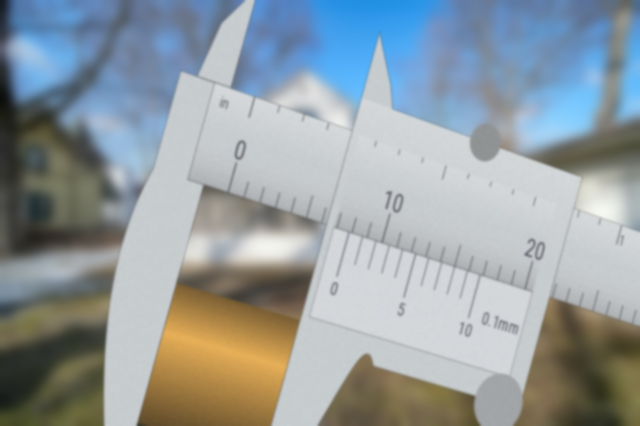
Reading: 7.8 (mm)
